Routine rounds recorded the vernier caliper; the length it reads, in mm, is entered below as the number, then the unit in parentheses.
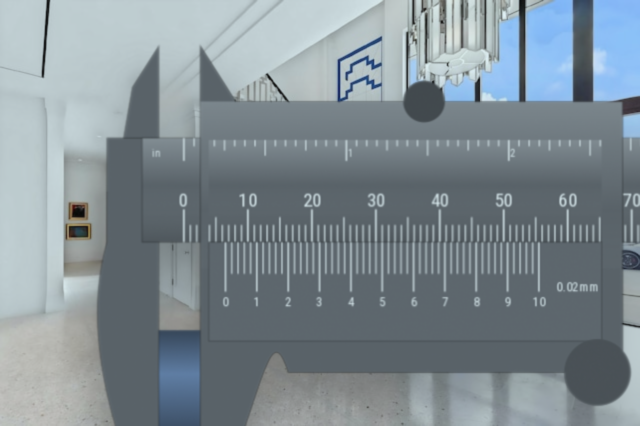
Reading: 6.5 (mm)
